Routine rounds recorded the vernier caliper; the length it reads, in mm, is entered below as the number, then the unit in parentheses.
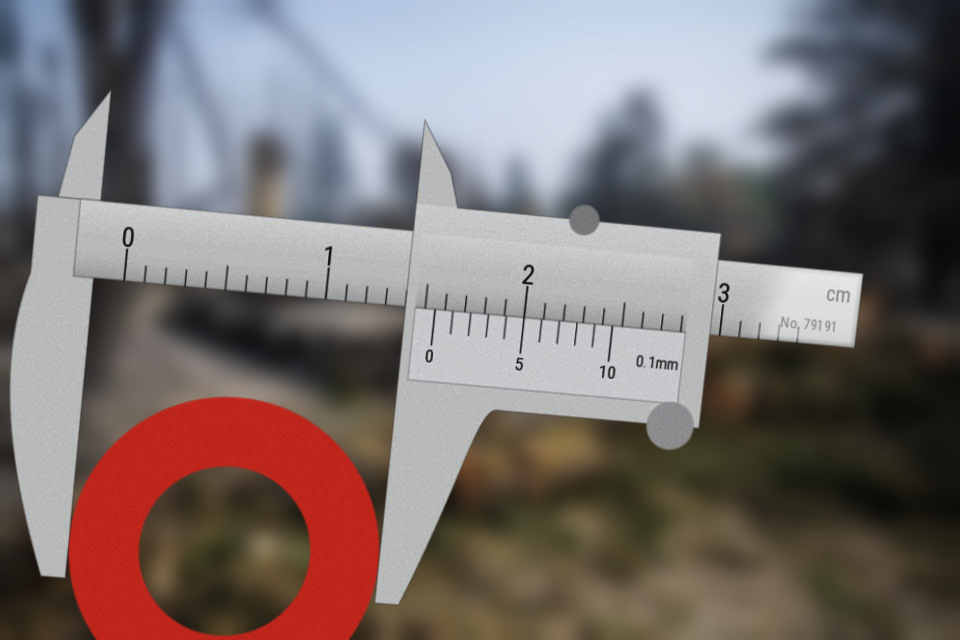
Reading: 15.5 (mm)
